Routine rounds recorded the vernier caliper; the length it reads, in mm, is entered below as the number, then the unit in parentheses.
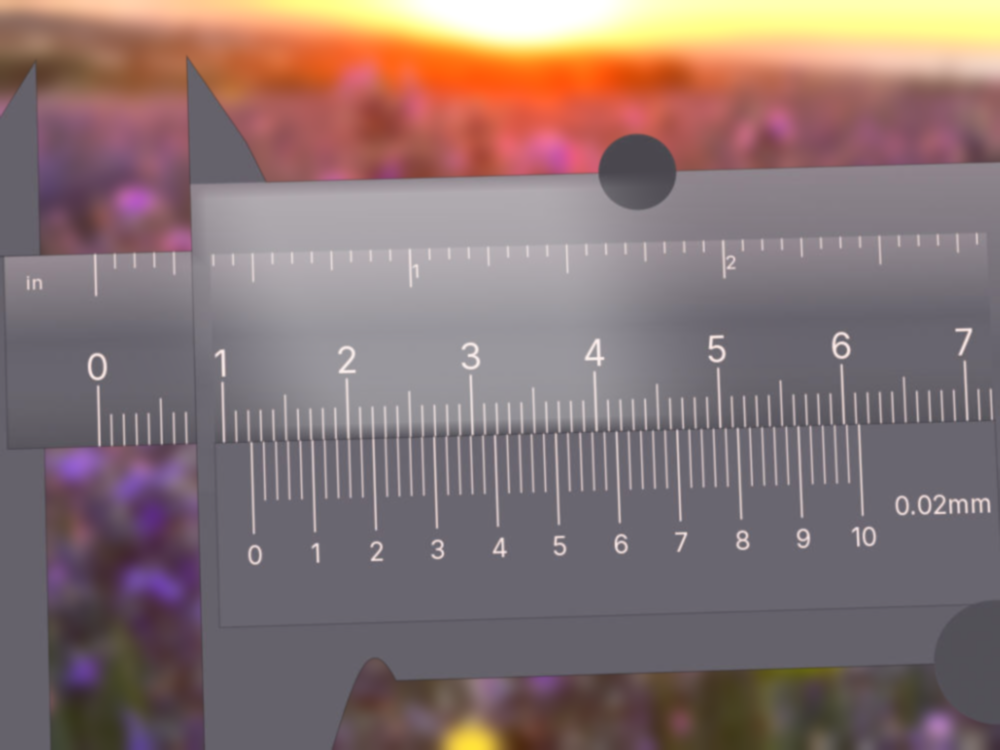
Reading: 12.2 (mm)
